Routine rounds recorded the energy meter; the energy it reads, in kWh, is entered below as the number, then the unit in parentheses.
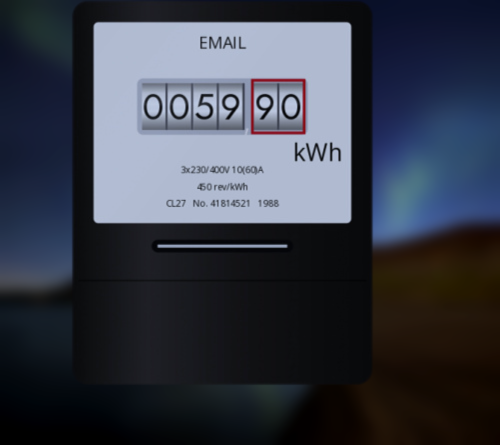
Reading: 59.90 (kWh)
